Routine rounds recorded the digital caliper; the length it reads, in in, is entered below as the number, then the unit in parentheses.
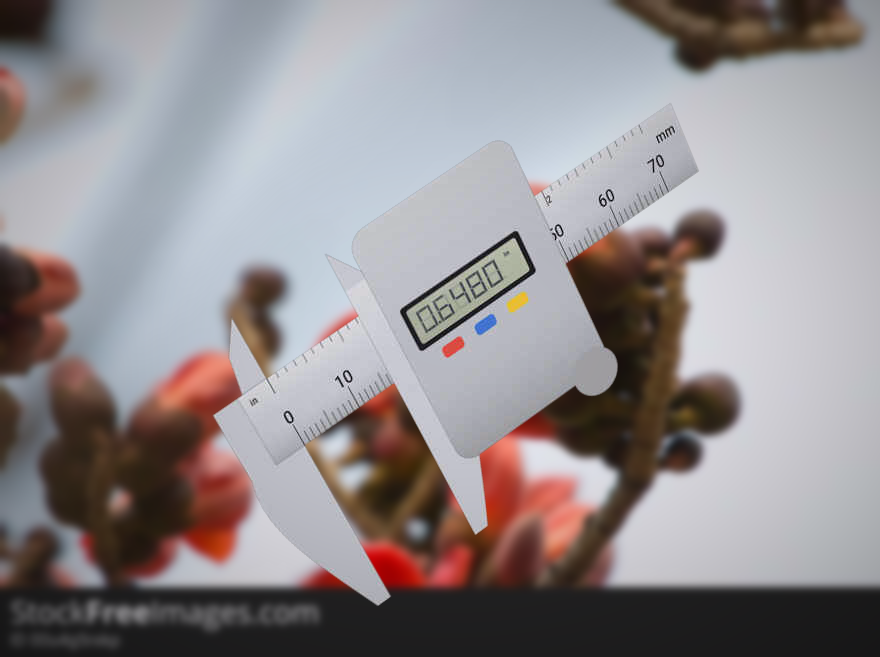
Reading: 0.6480 (in)
